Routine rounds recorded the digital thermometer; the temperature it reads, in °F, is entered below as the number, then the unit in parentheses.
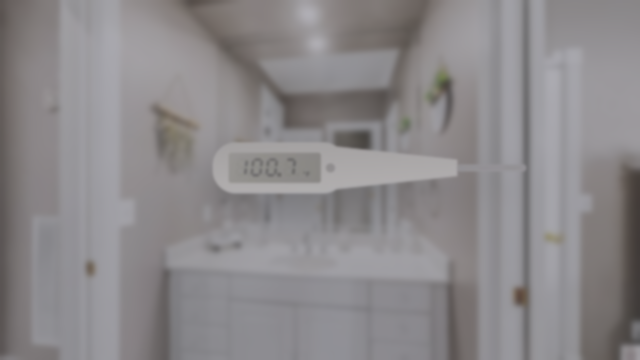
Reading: 100.7 (°F)
